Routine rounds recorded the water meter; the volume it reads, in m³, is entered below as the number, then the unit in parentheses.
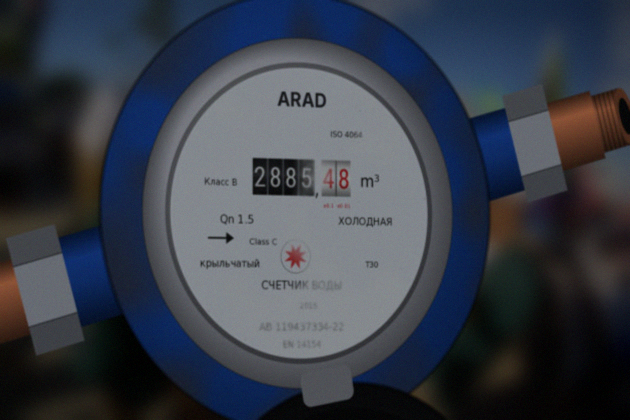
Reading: 2885.48 (m³)
